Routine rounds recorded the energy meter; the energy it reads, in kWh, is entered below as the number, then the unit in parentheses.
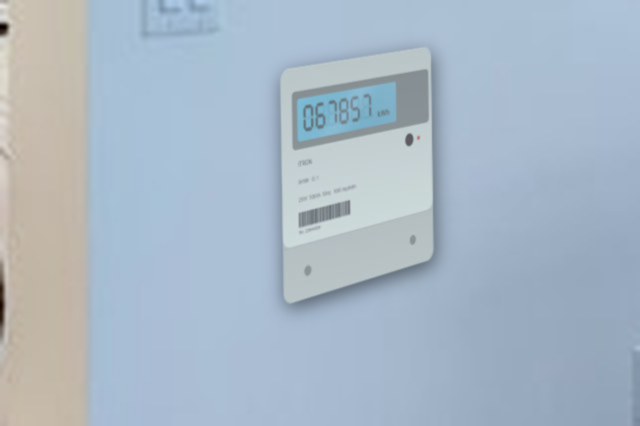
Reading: 67857 (kWh)
